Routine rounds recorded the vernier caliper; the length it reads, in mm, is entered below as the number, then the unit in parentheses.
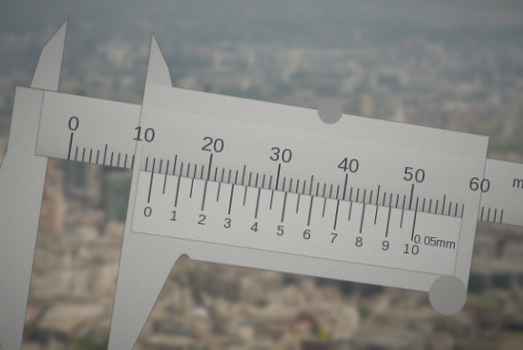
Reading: 12.0 (mm)
